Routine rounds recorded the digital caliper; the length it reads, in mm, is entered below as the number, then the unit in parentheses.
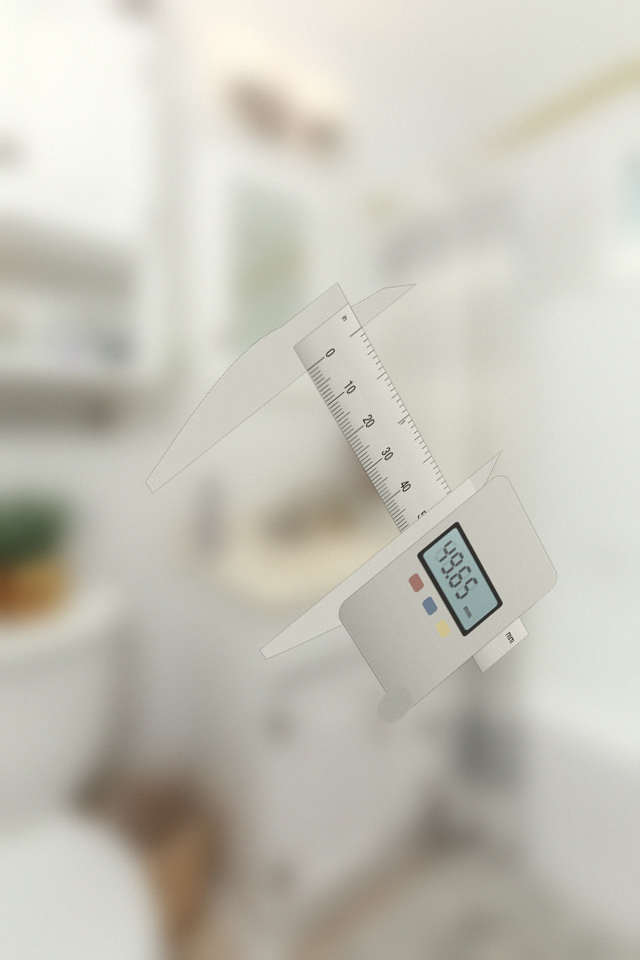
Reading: 49.65 (mm)
